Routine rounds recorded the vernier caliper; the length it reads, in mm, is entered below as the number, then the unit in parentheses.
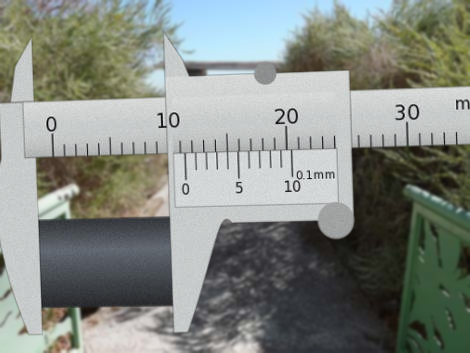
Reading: 11.4 (mm)
